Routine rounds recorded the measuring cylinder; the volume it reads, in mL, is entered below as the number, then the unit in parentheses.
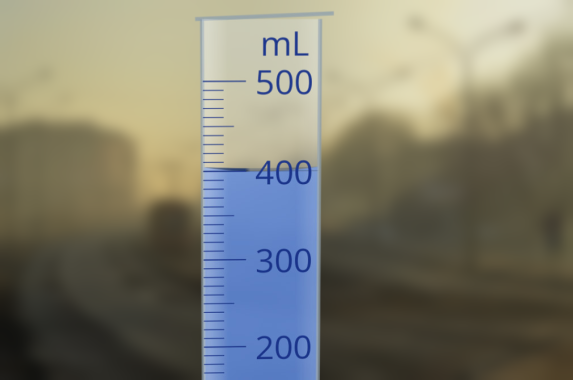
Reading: 400 (mL)
